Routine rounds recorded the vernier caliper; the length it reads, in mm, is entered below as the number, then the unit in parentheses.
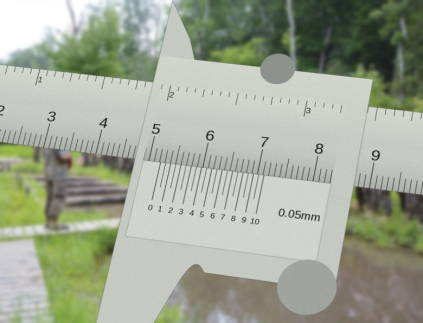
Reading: 52.2 (mm)
